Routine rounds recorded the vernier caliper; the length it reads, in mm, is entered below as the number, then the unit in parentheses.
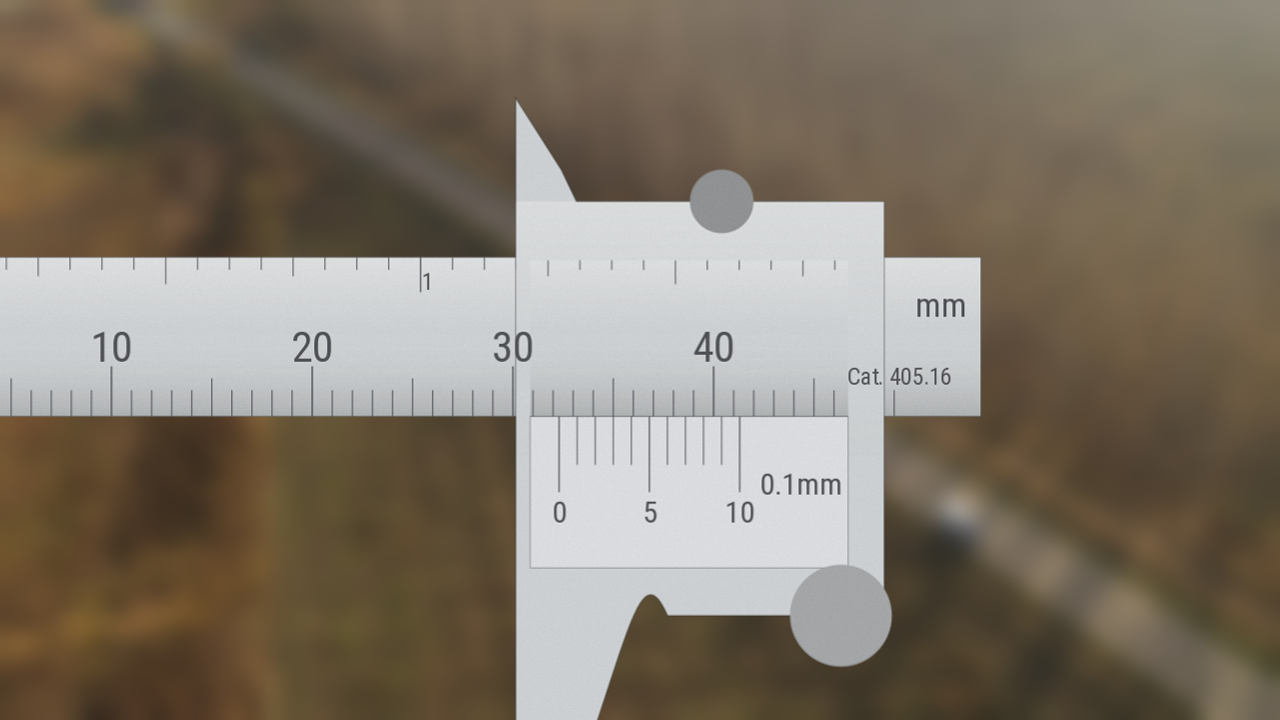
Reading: 32.3 (mm)
